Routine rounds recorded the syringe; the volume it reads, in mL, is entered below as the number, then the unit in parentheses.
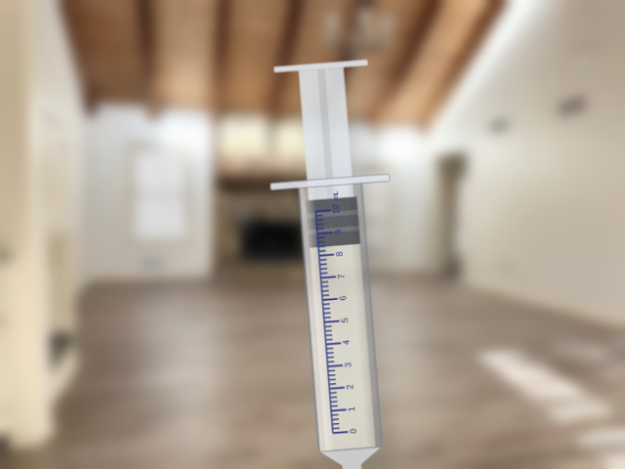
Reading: 8.4 (mL)
